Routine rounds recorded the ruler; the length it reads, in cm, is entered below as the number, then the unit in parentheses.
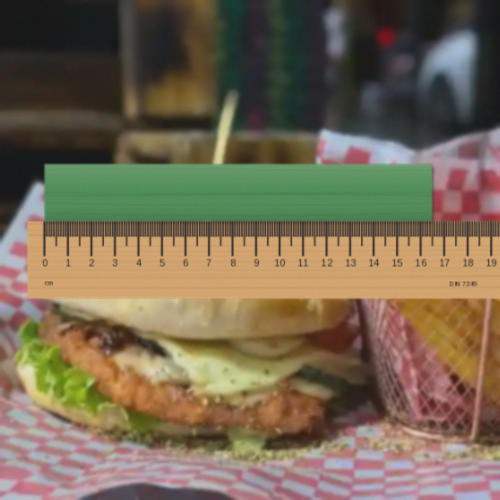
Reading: 16.5 (cm)
